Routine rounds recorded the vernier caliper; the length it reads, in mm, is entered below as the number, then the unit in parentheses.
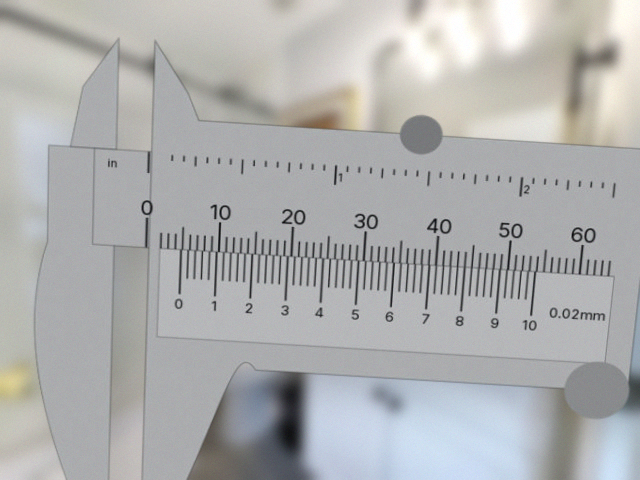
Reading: 4.8 (mm)
